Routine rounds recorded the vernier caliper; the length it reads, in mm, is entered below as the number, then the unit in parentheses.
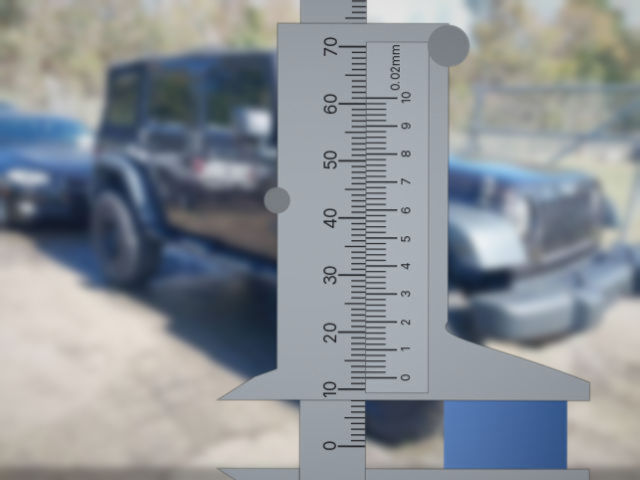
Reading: 12.0 (mm)
